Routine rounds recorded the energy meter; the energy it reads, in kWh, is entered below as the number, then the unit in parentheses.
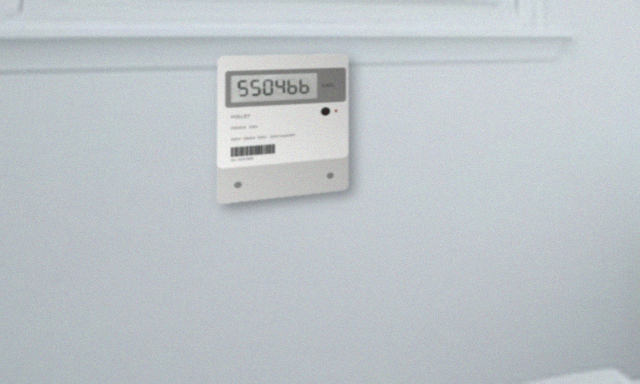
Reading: 550466 (kWh)
